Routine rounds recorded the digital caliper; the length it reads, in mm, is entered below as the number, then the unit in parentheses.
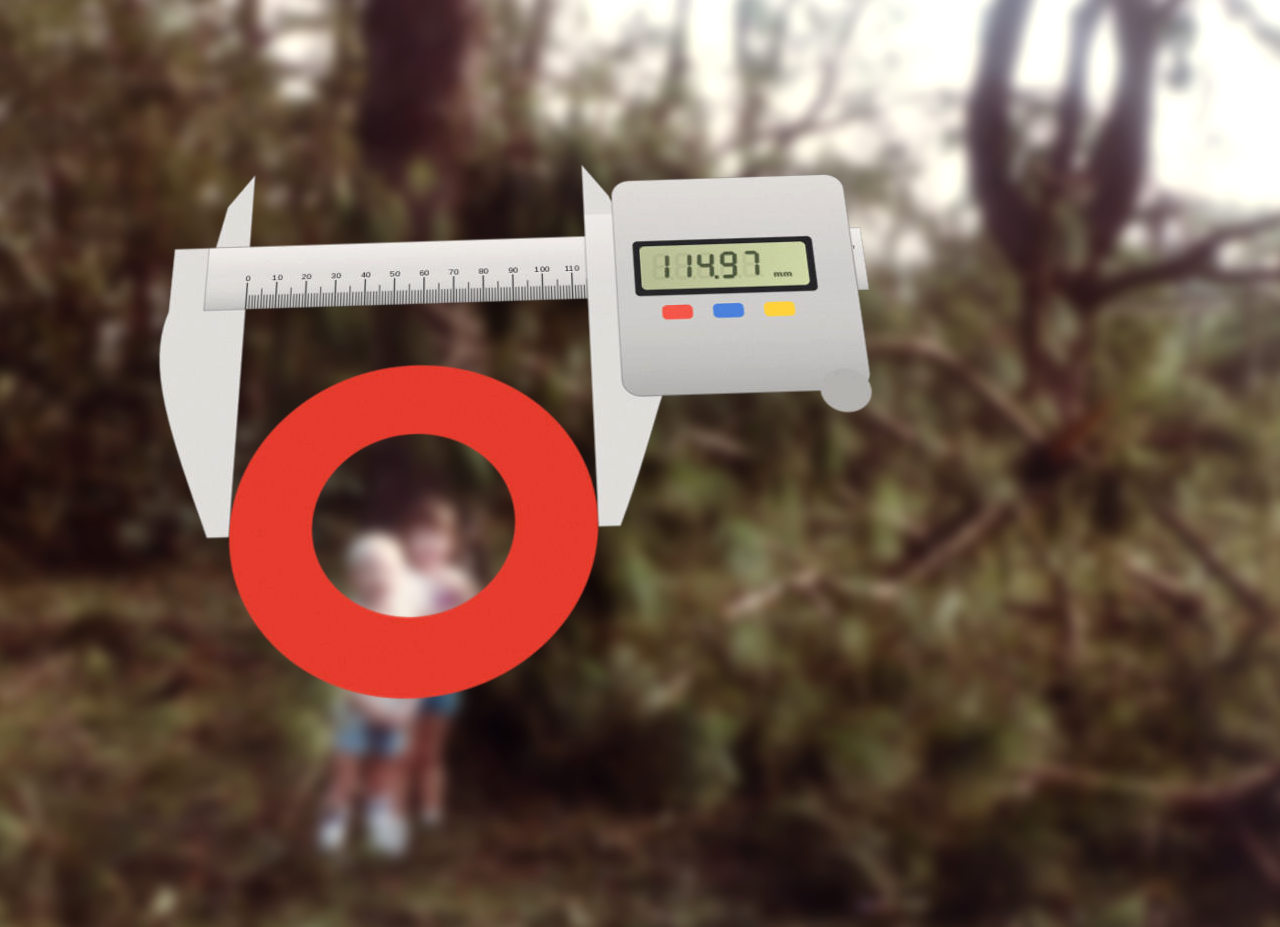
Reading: 114.97 (mm)
